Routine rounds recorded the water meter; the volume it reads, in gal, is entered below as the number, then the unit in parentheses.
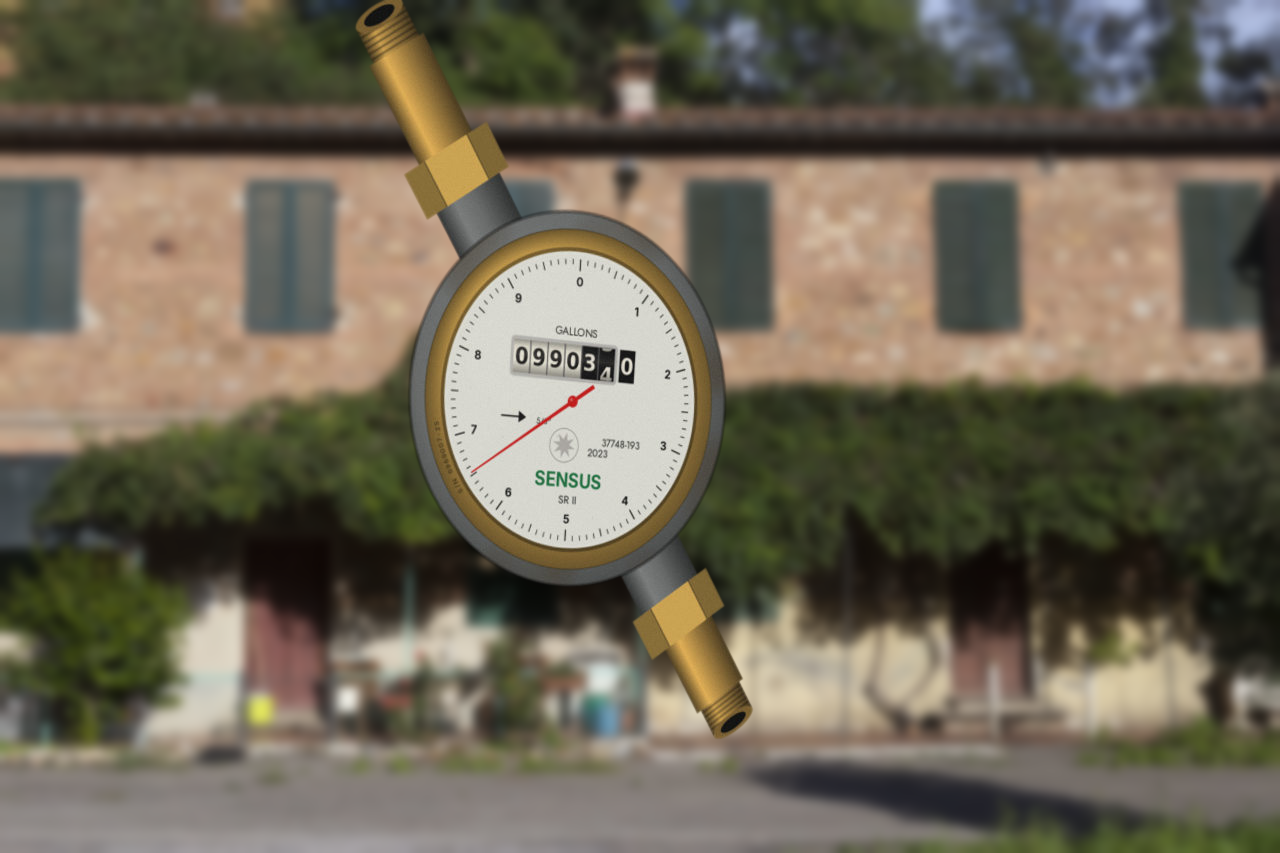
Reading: 990336.5 (gal)
